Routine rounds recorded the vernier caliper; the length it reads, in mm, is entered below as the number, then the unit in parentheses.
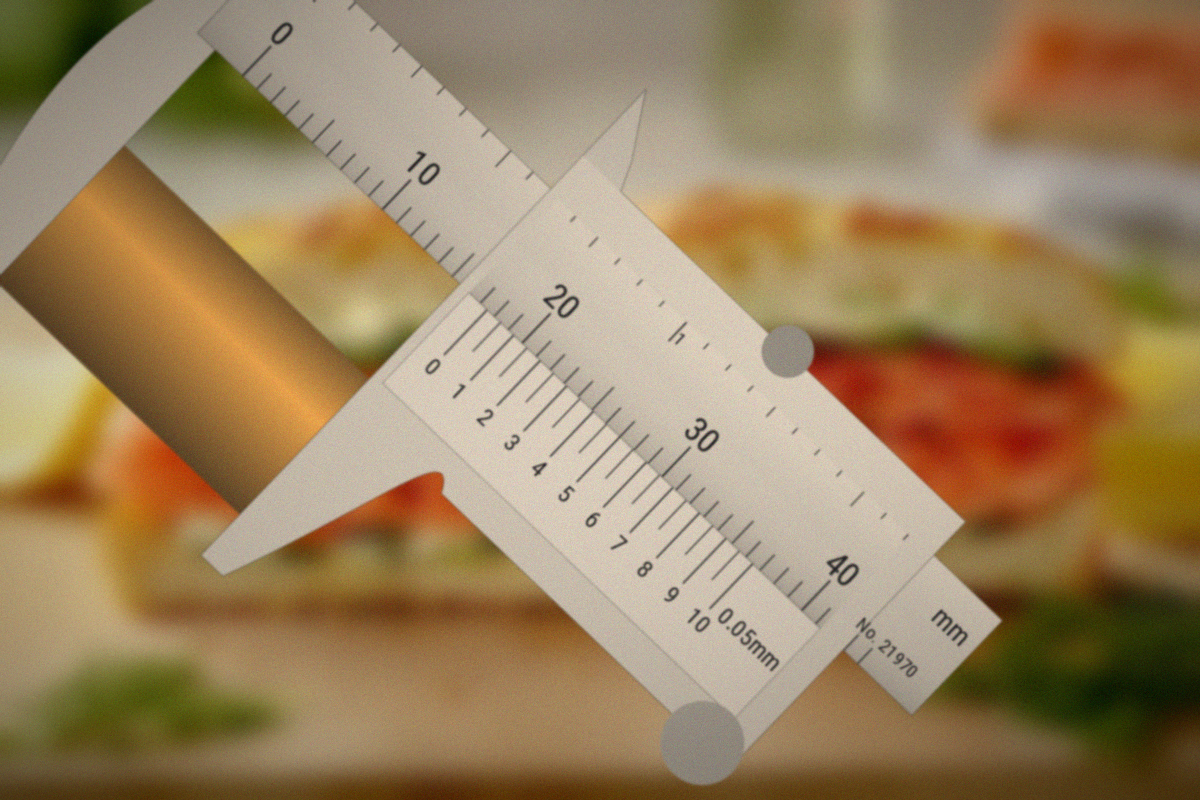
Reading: 17.5 (mm)
